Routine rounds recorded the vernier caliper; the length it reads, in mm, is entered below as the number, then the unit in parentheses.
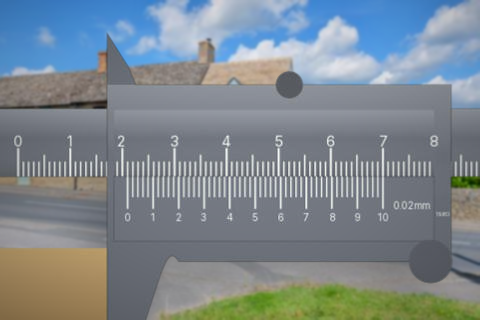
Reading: 21.0 (mm)
